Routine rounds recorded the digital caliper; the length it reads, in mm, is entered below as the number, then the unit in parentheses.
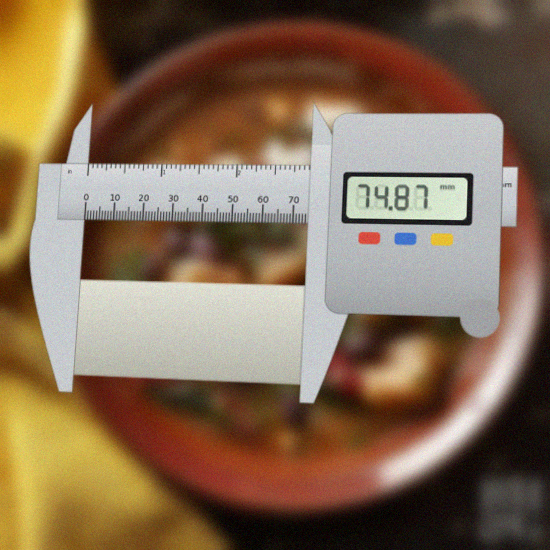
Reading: 74.87 (mm)
